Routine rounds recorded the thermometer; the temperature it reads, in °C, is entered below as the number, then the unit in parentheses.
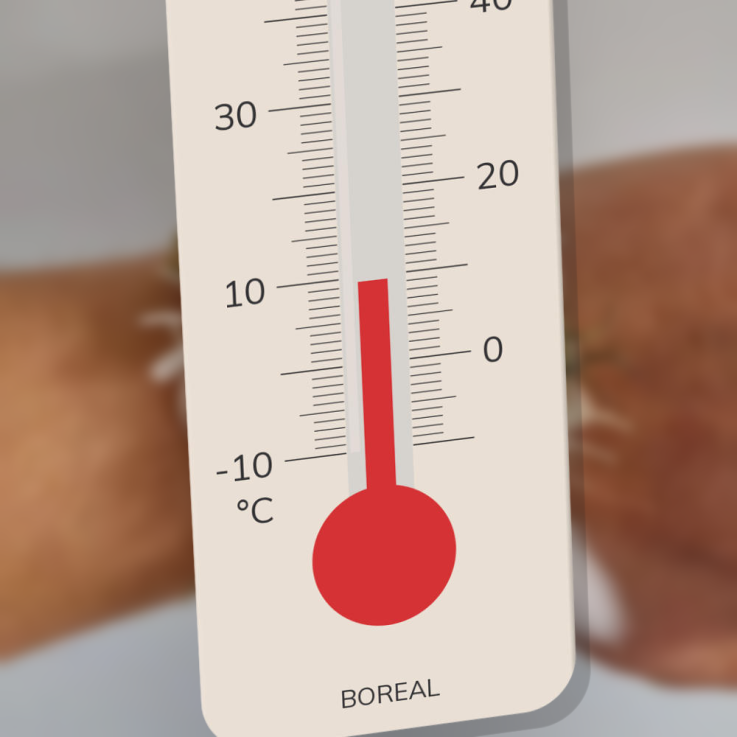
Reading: 9.5 (°C)
